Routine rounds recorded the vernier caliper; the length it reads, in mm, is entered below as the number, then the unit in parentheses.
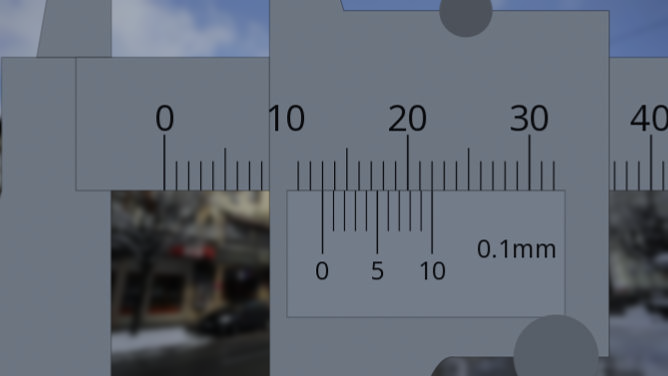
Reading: 13.0 (mm)
